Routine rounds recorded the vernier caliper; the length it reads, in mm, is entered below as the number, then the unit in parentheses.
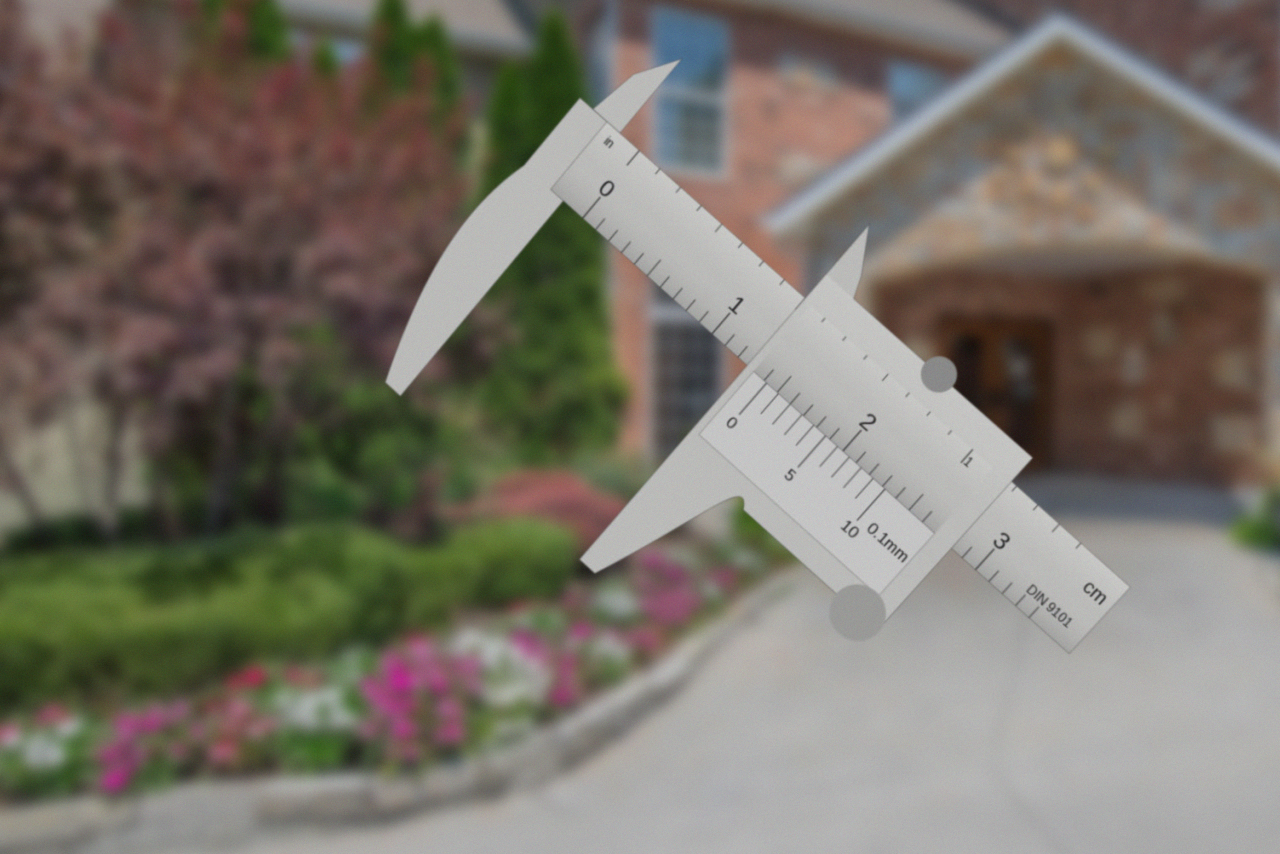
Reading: 14.2 (mm)
